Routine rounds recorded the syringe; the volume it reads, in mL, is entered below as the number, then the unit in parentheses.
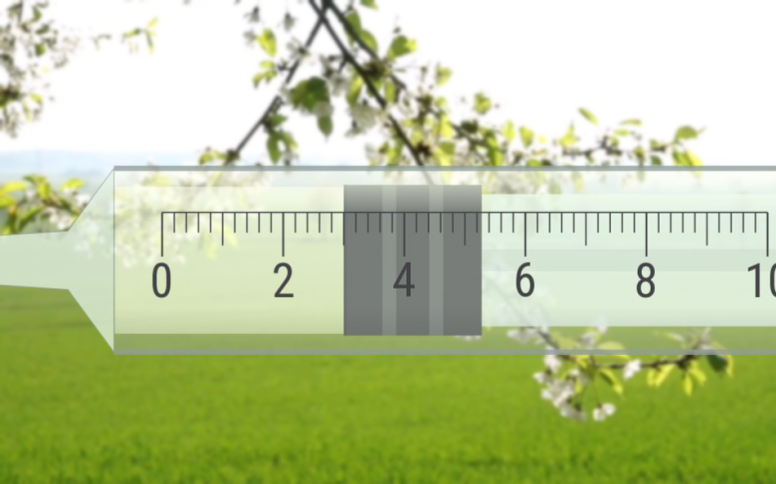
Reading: 3 (mL)
